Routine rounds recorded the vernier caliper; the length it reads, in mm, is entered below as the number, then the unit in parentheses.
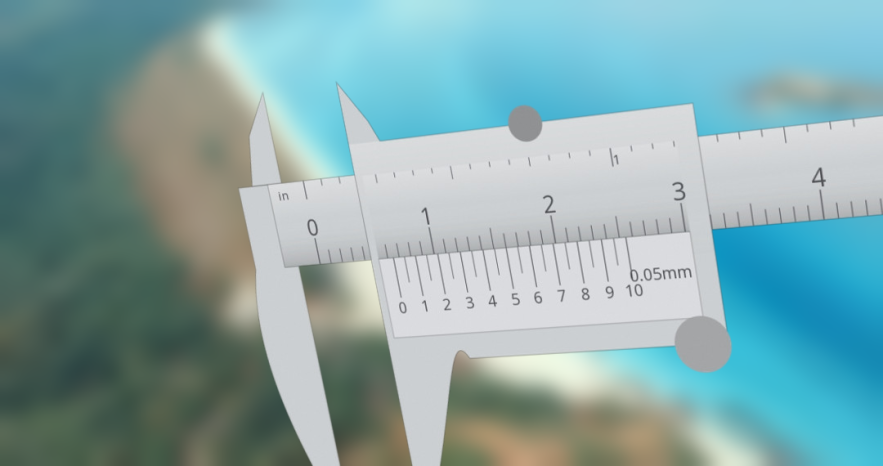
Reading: 6.5 (mm)
